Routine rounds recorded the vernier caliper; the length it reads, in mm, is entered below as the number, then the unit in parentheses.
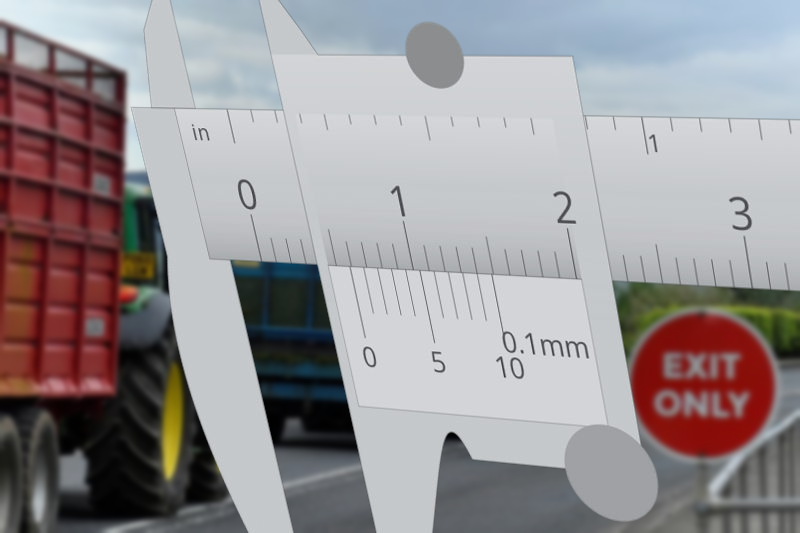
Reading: 5.9 (mm)
